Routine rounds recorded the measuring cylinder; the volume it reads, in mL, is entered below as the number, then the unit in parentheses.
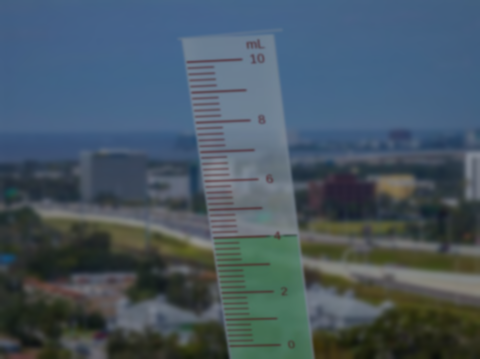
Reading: 4 (mL)
